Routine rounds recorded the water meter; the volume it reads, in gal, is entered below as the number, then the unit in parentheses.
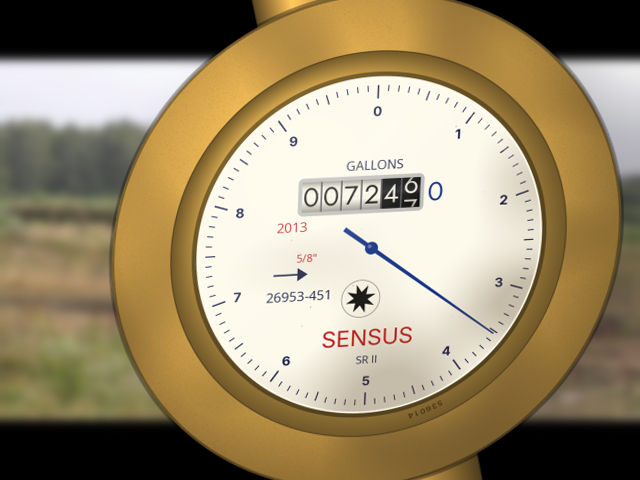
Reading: 72463.5 (gal)
